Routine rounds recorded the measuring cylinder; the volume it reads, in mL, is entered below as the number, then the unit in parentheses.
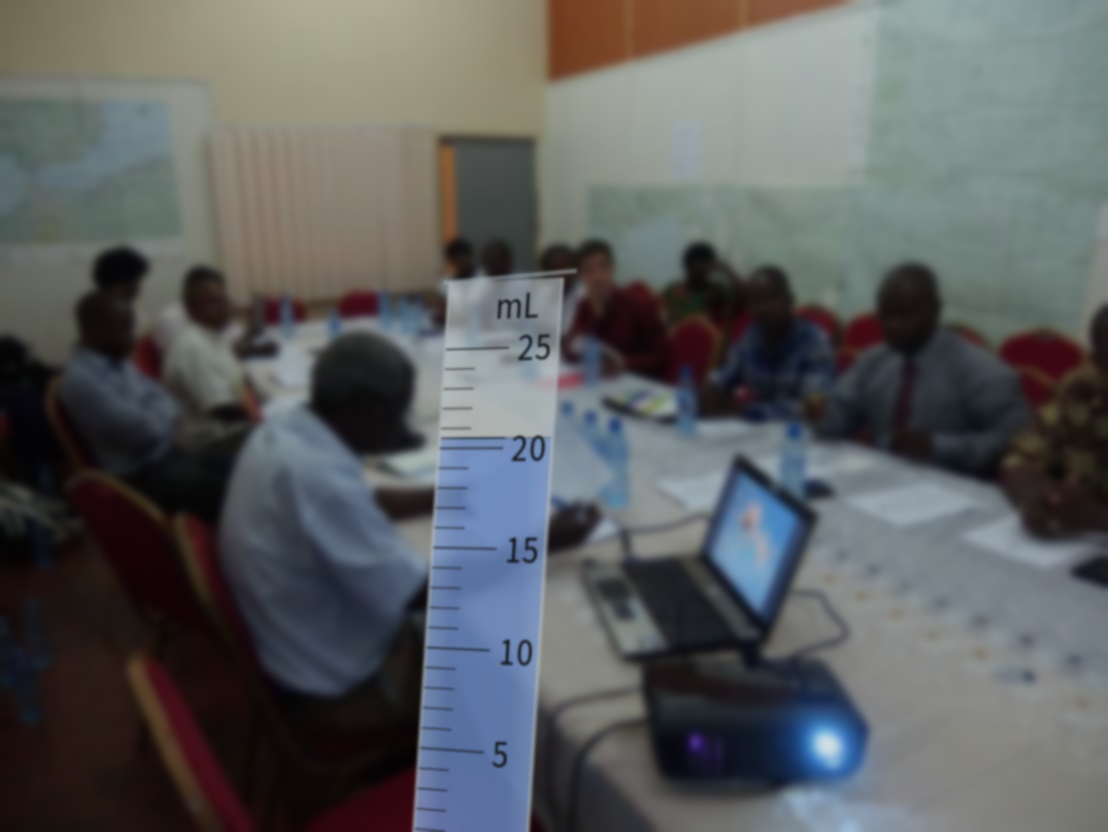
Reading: 20.5 (mL)
